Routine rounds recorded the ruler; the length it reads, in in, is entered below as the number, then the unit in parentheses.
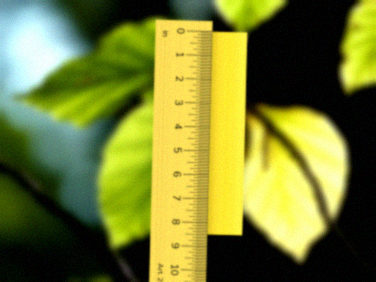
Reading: 8.5 (in)
